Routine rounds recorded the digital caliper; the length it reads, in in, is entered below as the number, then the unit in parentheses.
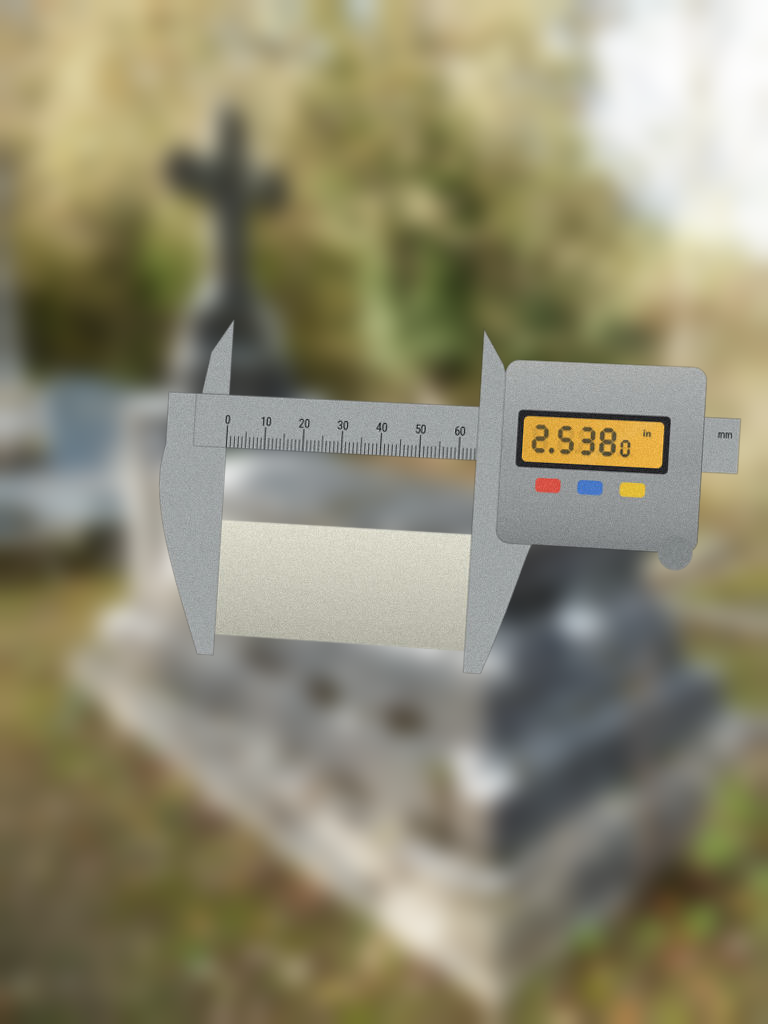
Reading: 2.5380 (in)
